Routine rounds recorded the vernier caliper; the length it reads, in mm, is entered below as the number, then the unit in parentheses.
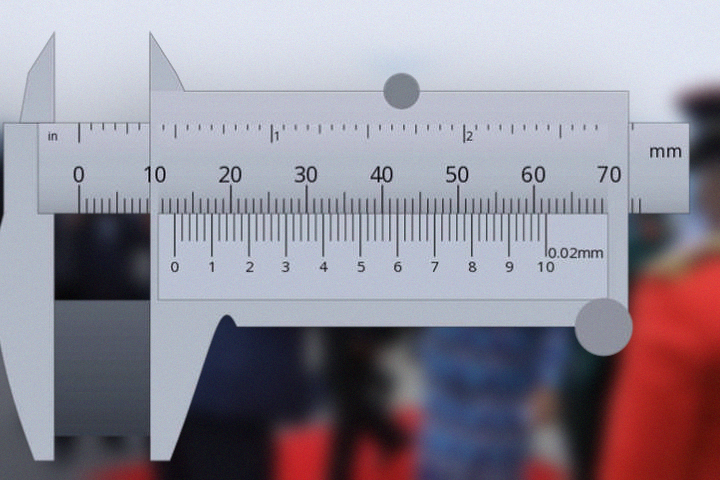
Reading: 12.6 (mm)
